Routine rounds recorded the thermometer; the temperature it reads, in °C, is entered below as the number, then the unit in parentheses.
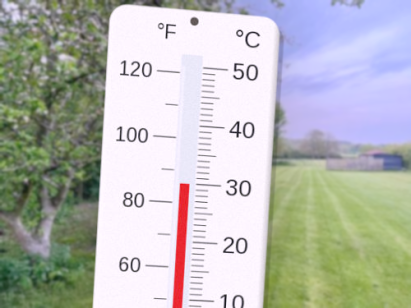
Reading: 30 (°C)
